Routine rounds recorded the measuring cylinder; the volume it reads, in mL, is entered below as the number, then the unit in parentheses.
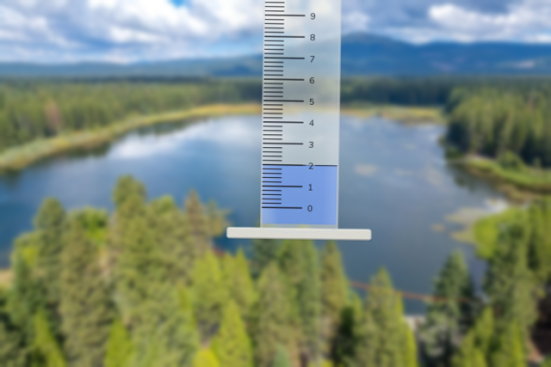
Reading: 2 (mL)
